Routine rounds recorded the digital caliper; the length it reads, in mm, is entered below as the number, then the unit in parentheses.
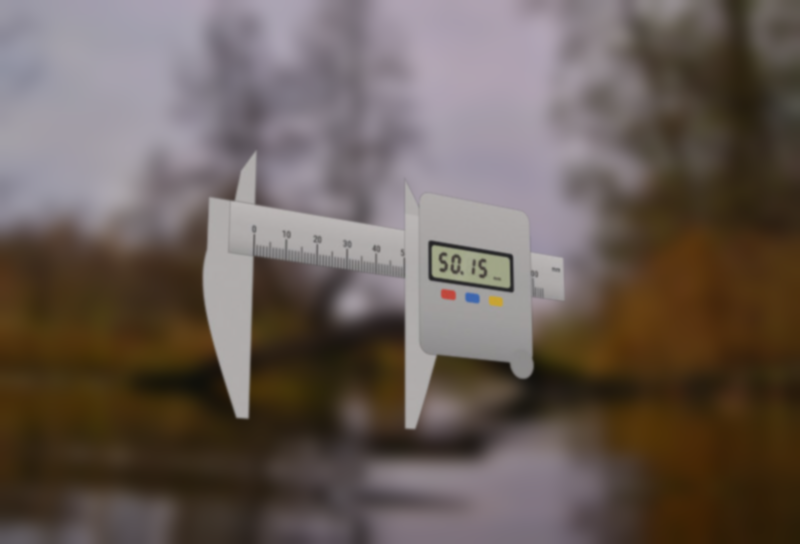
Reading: 50.15 (mm)
